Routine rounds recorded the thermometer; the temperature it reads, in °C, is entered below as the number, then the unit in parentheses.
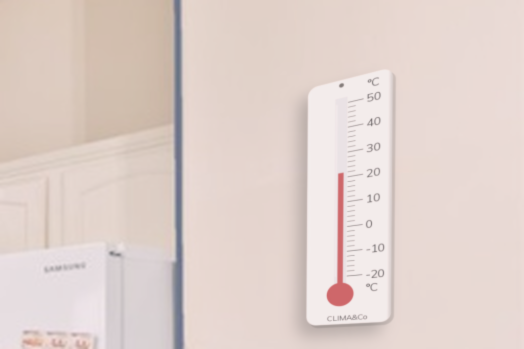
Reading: 22 (°C)
